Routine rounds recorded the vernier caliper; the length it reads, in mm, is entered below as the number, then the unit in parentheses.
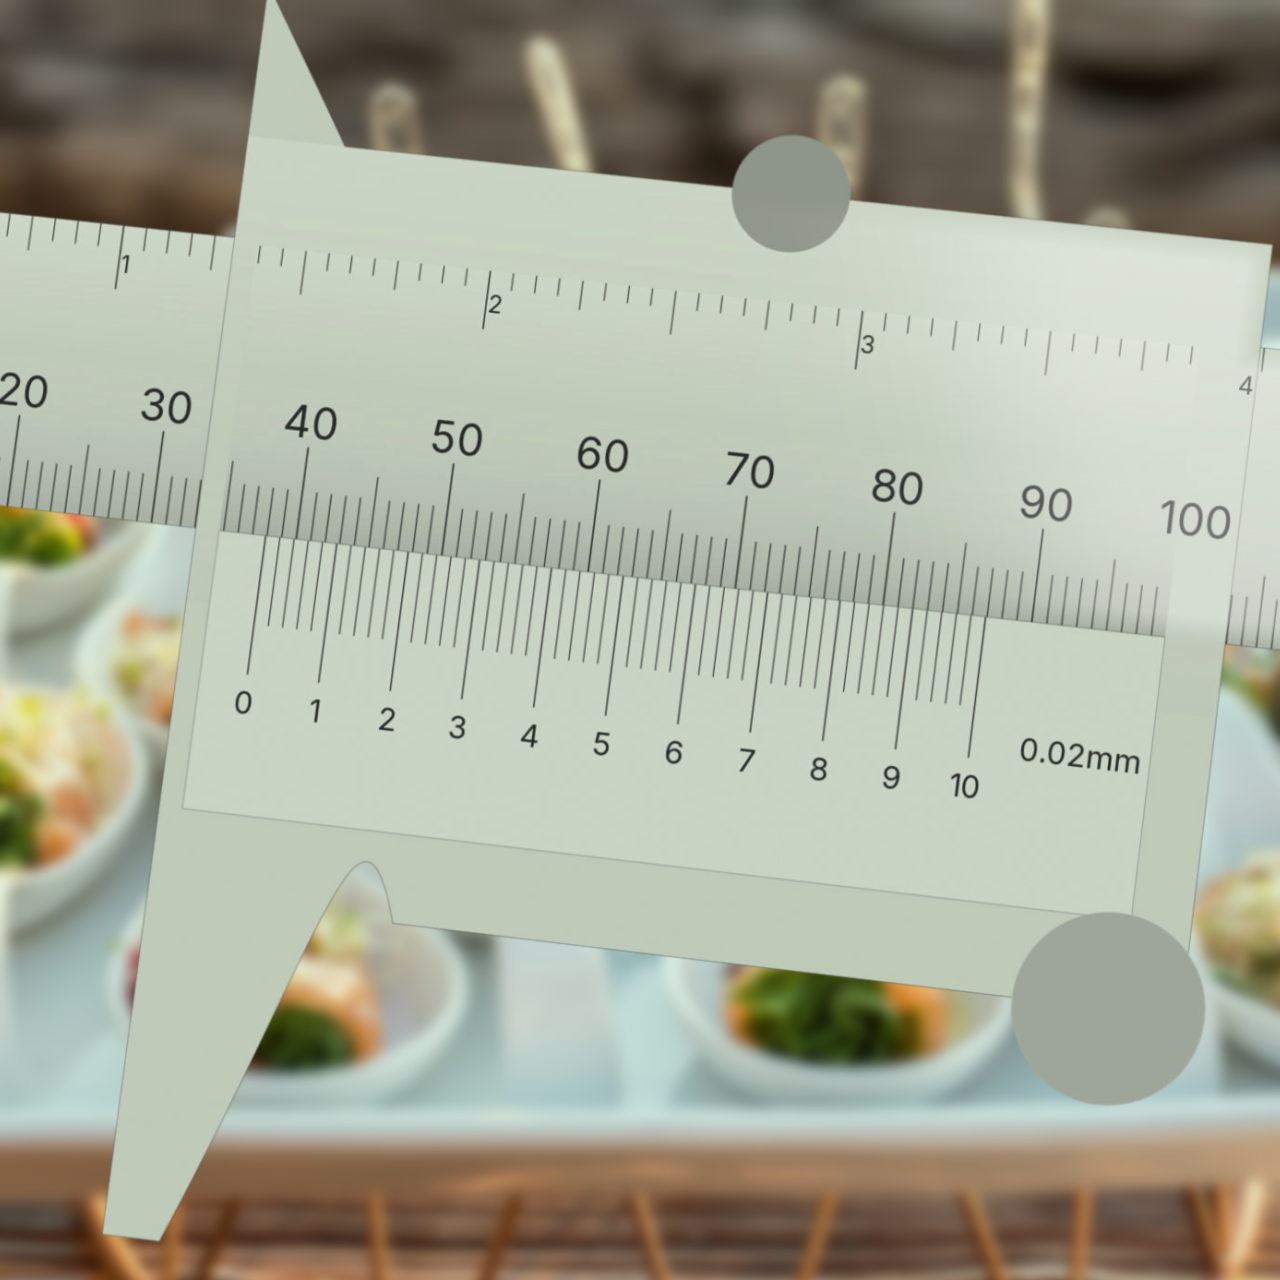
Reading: 37.9 (mm)
